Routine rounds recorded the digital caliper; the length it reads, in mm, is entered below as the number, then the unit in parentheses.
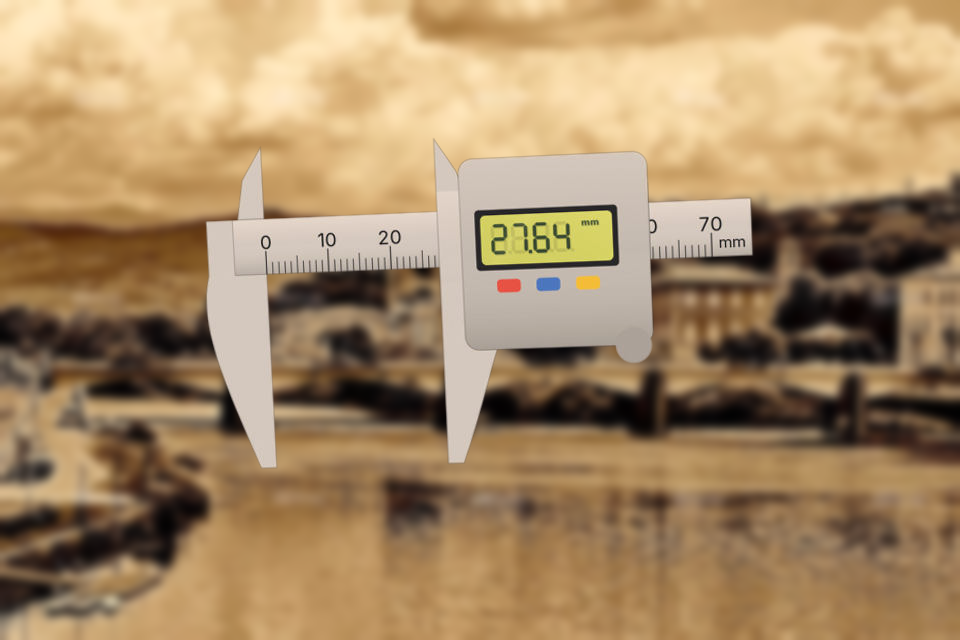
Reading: 27.64 (mm)
